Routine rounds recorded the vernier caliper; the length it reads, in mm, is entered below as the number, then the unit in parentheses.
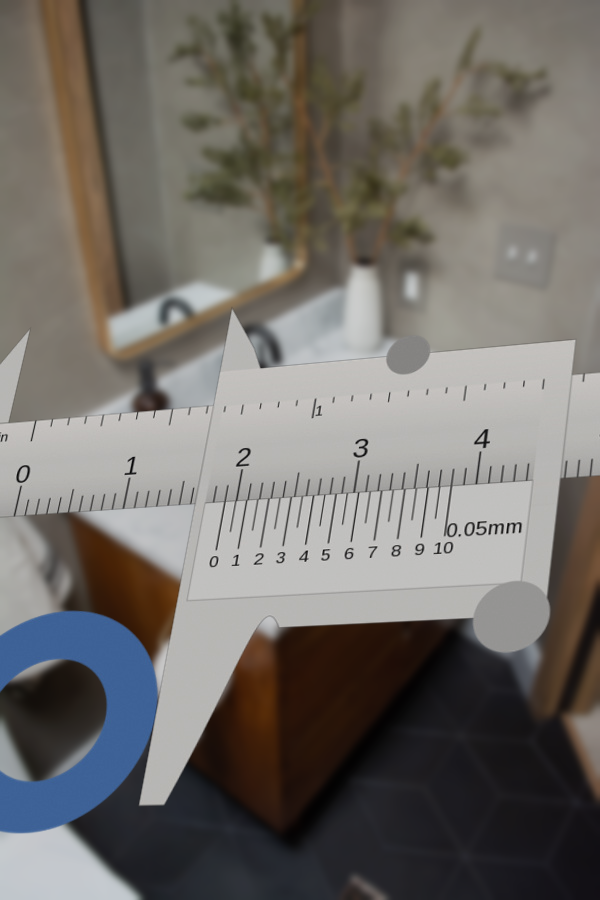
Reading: 19.0 (mm)
